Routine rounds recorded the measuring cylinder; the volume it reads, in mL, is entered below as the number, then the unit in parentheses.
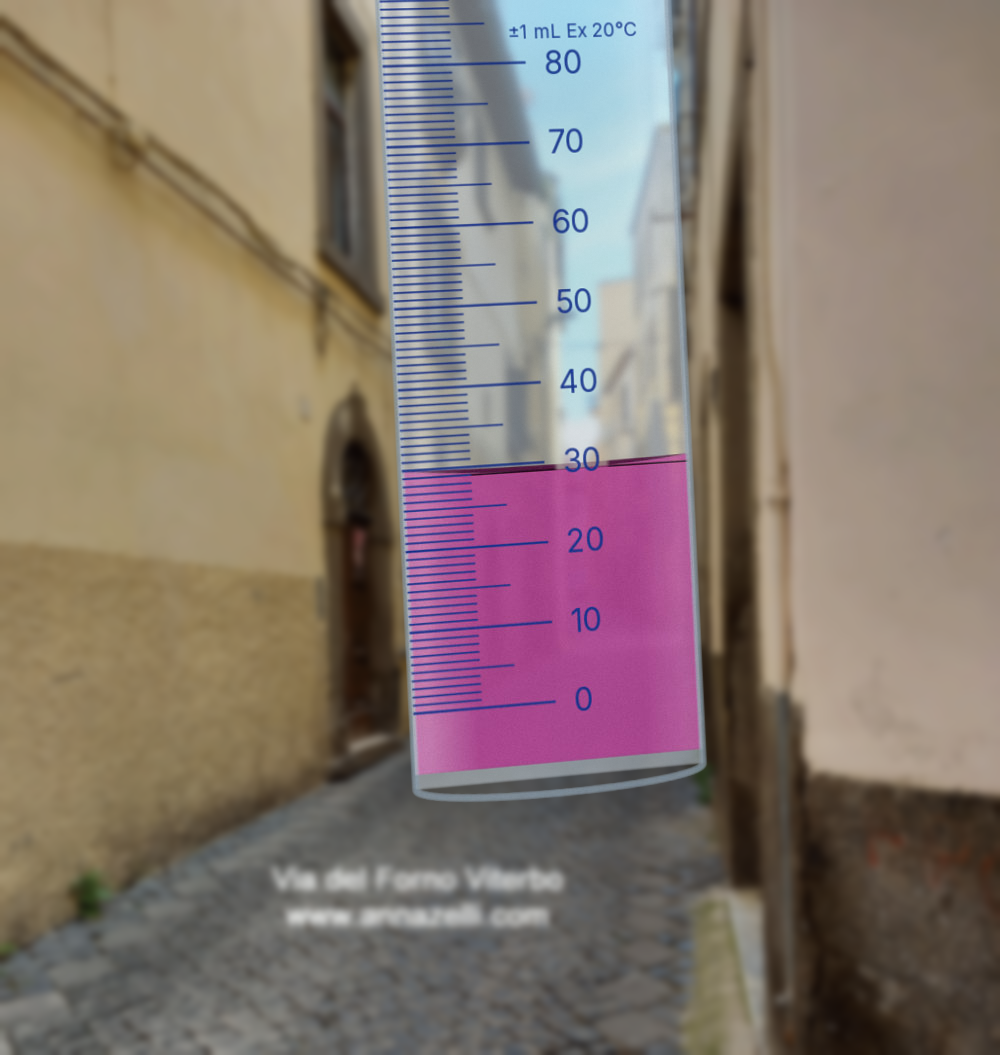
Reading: 29 (mL)
